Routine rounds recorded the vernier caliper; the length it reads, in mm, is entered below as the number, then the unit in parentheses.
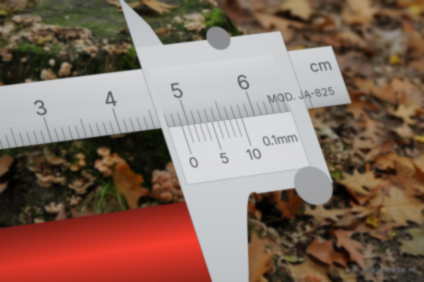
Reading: 49.0 (mm)
